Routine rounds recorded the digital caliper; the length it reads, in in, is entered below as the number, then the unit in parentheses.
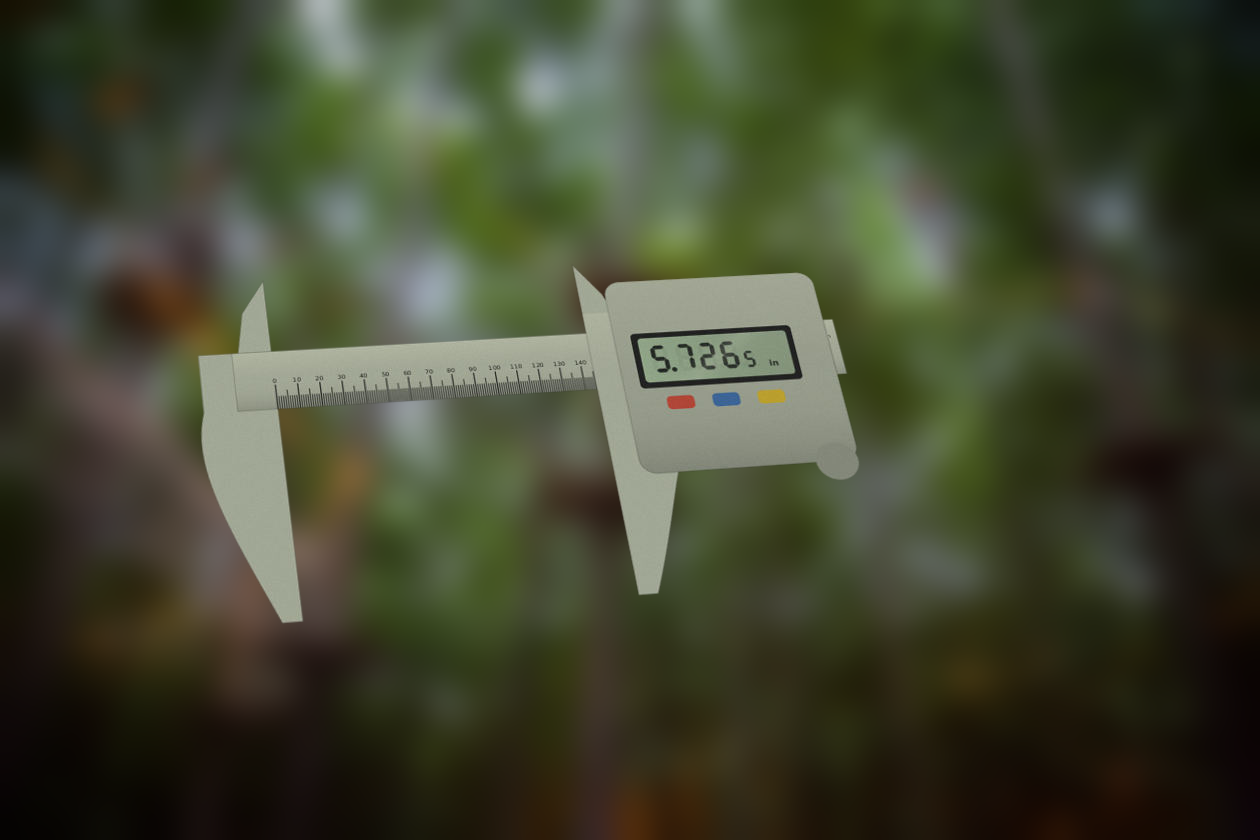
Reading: 5.7265 (in)
